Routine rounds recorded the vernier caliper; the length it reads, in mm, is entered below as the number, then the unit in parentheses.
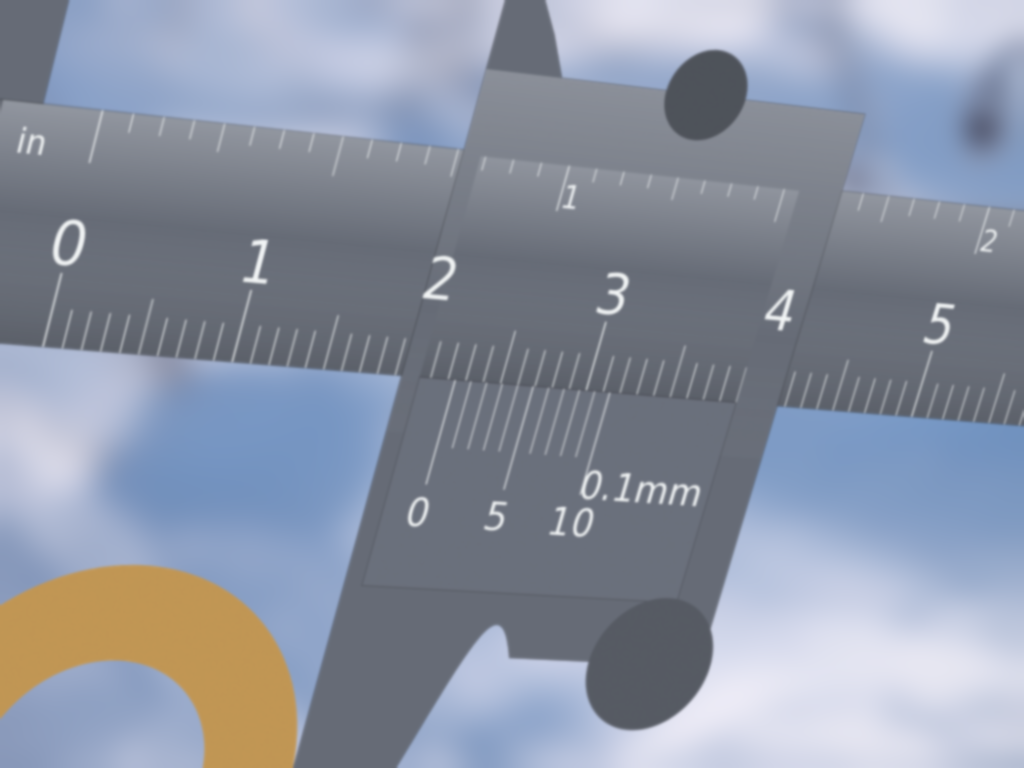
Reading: 22.4 (mm)
